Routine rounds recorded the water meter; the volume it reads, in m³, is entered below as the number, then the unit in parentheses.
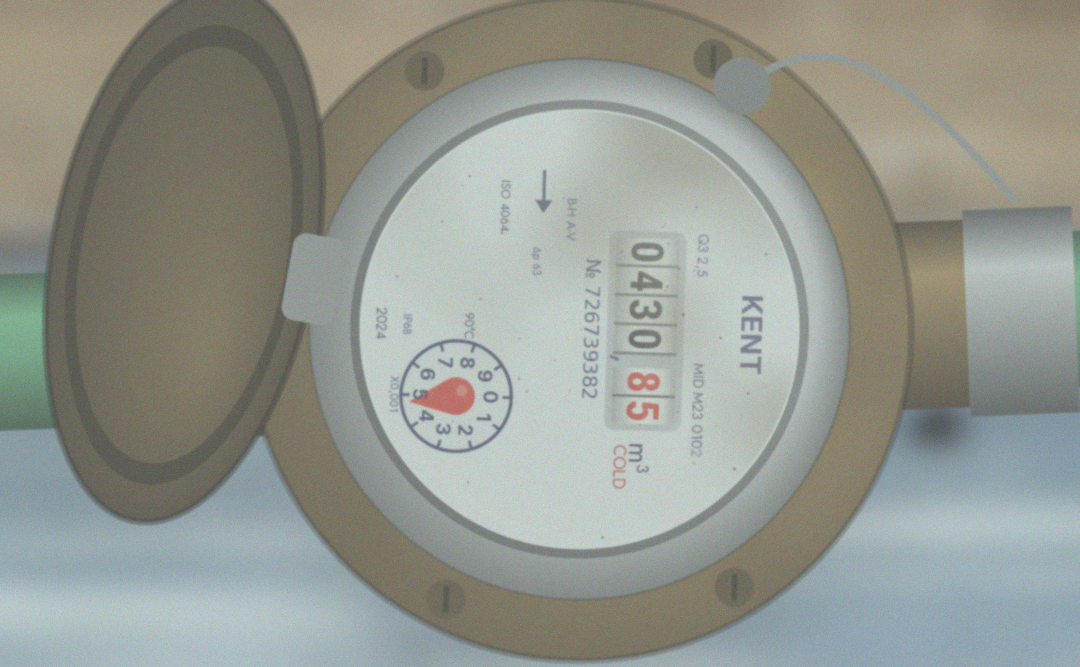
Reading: 430.854 (m³)
